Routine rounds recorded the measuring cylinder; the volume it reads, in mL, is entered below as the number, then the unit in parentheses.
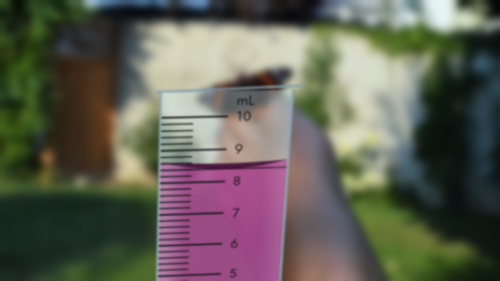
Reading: 8.4 (mL)
